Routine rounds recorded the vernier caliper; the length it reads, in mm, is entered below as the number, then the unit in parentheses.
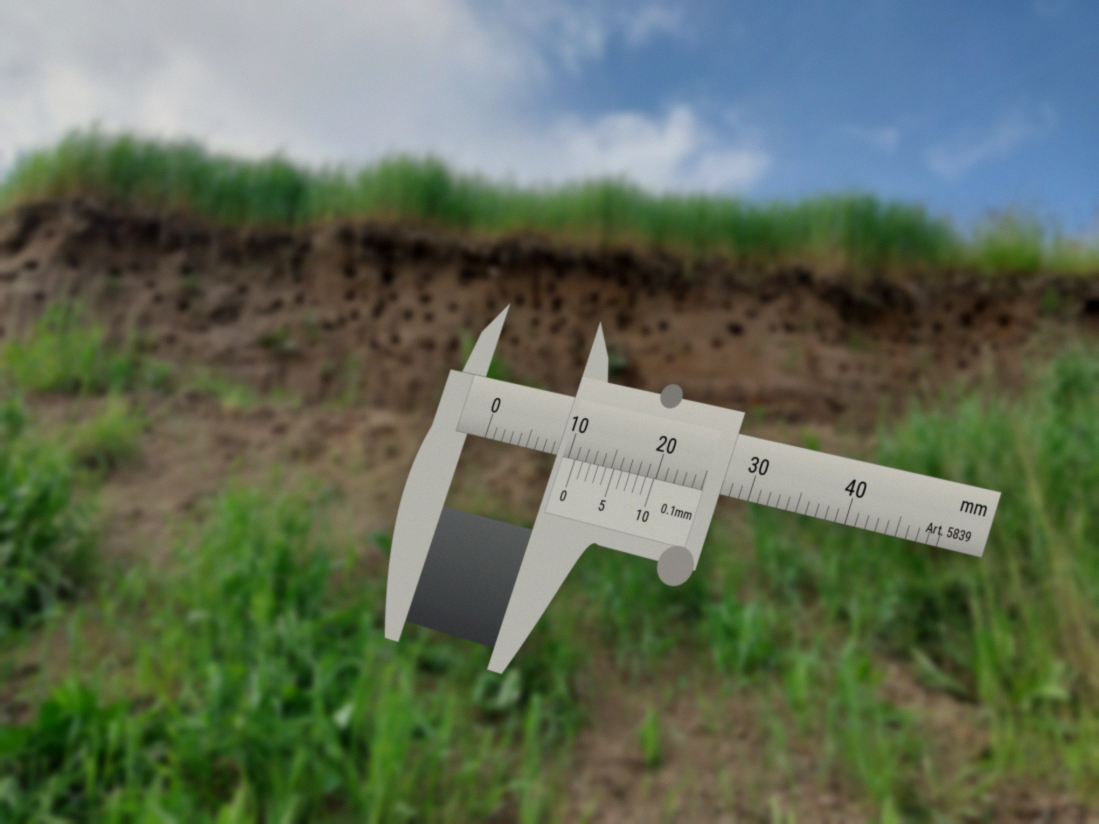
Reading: 10.8 (mm)
